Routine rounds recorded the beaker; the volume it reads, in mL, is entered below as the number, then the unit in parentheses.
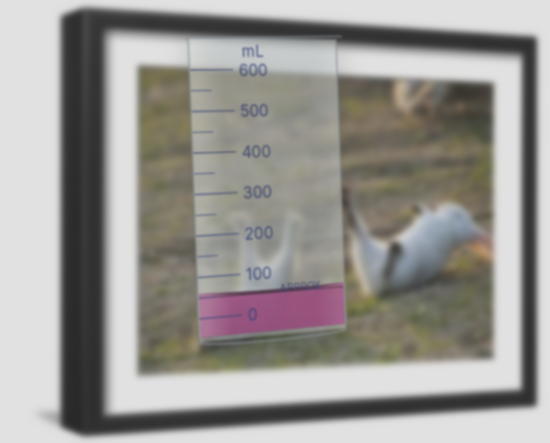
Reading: 50 (mL)
